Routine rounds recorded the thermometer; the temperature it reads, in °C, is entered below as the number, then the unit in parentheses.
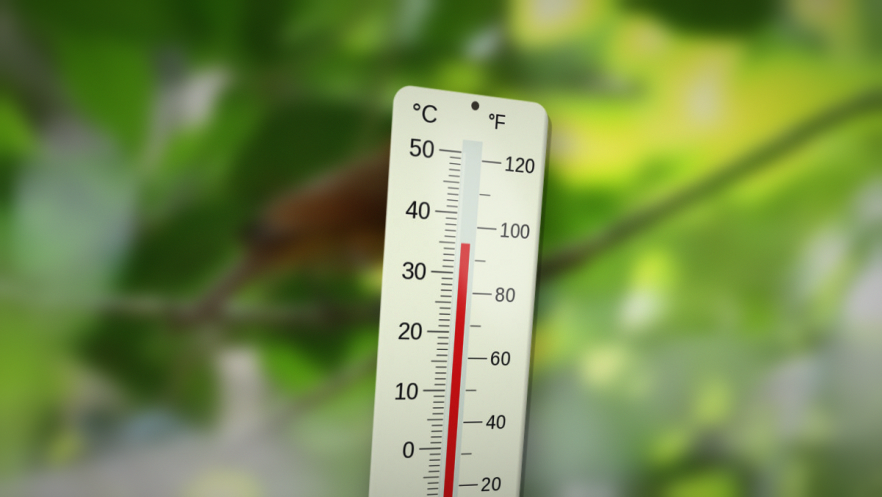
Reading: 35 (°C)
